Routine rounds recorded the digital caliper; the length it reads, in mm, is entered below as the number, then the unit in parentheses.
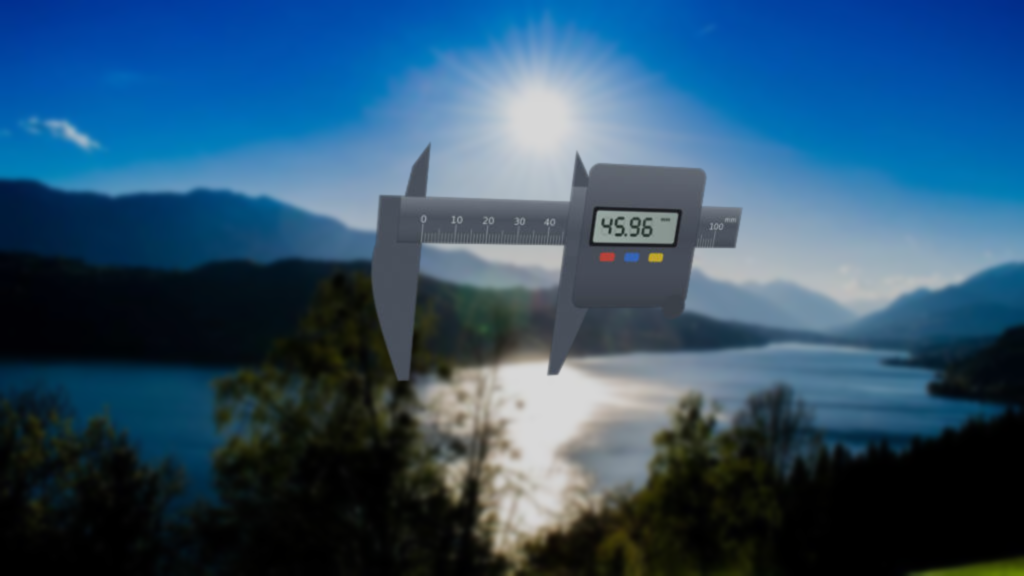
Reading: 45.96 (mm)
